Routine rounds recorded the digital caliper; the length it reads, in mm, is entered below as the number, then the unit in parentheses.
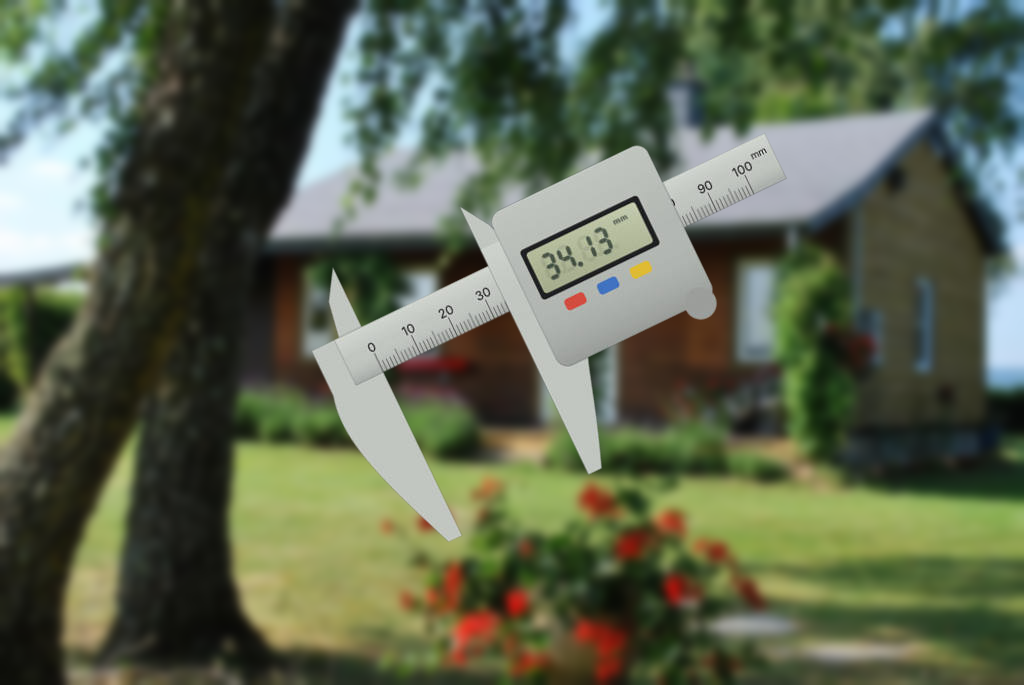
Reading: 34.13 (mm)
